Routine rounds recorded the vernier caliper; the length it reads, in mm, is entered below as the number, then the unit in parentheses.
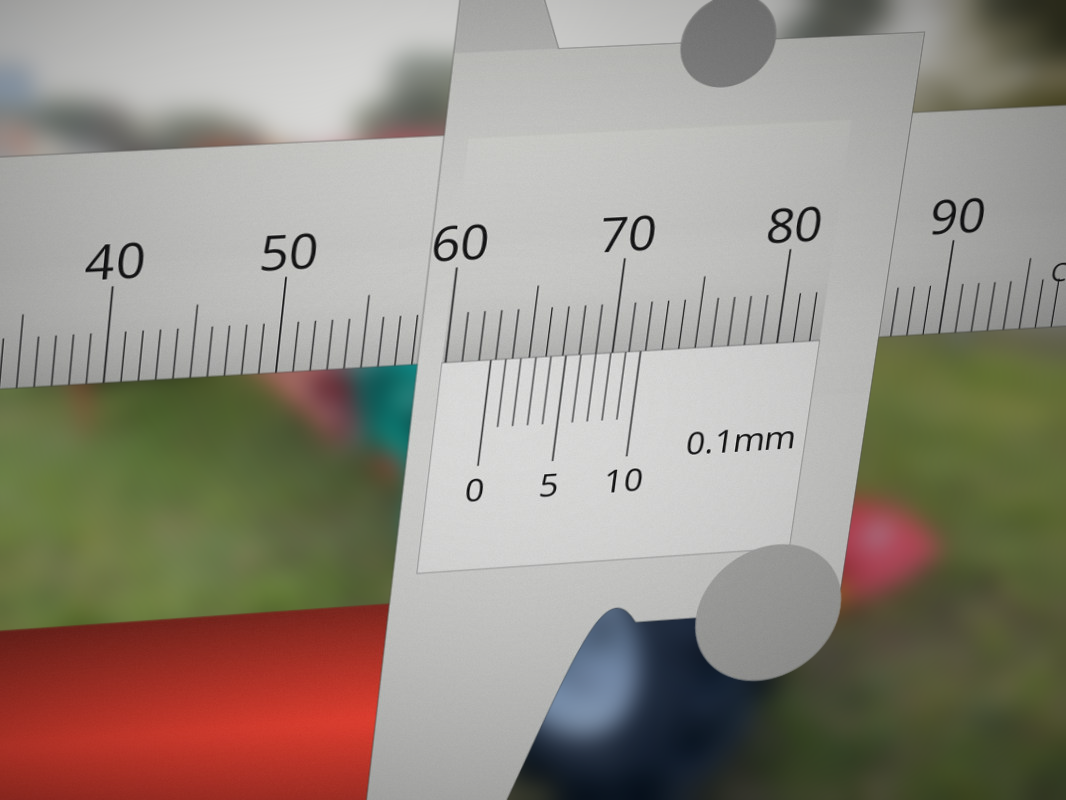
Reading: 62.7 (mm)
